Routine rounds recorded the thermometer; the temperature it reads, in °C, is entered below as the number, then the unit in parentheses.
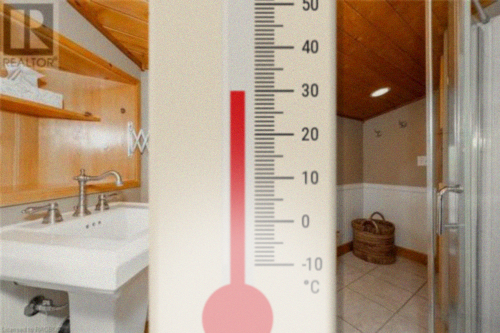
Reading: 30 (°C)
